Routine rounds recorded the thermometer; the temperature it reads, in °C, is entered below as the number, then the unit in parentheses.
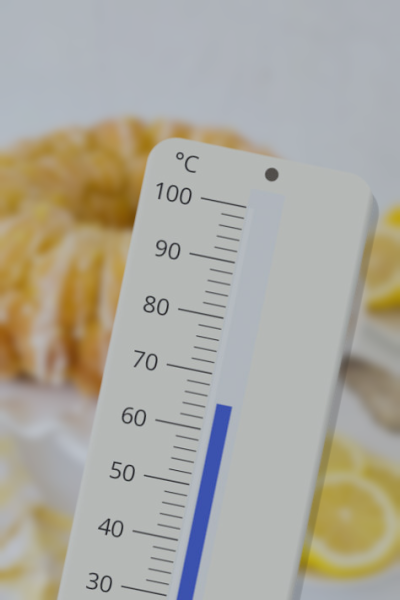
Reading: 65 (°C)
